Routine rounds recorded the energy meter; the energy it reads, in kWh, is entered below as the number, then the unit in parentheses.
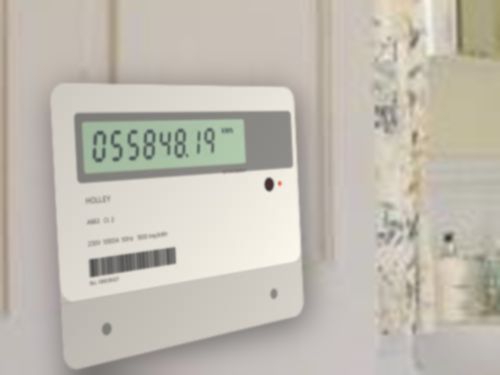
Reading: 55848.19 (kWh)
